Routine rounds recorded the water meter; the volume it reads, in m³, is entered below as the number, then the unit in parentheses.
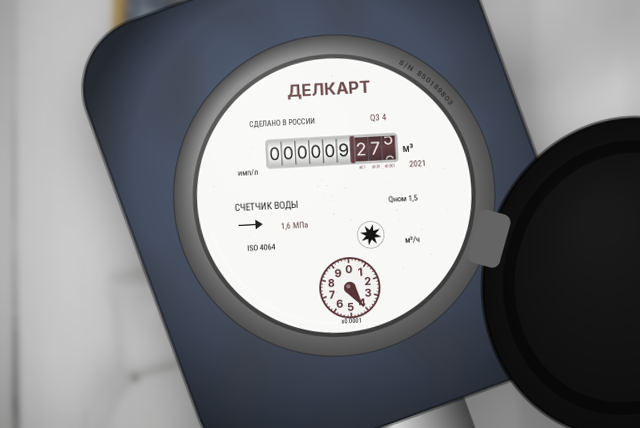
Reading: 9.2754 (m³)
